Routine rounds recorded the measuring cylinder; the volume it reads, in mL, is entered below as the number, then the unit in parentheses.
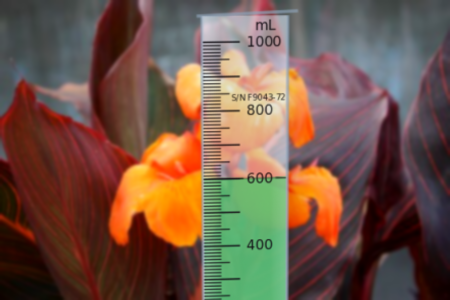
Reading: 600 (mL)
